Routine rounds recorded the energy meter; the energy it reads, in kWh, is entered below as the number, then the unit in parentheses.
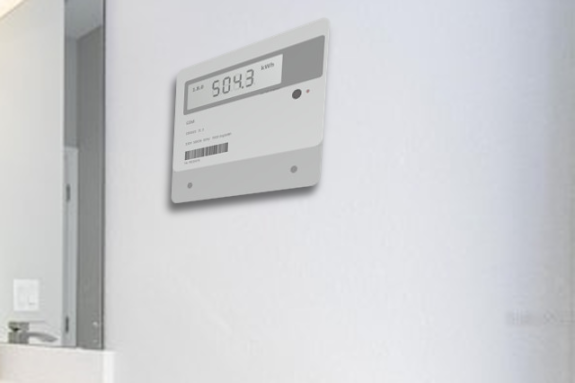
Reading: 504.3 (kWh)
